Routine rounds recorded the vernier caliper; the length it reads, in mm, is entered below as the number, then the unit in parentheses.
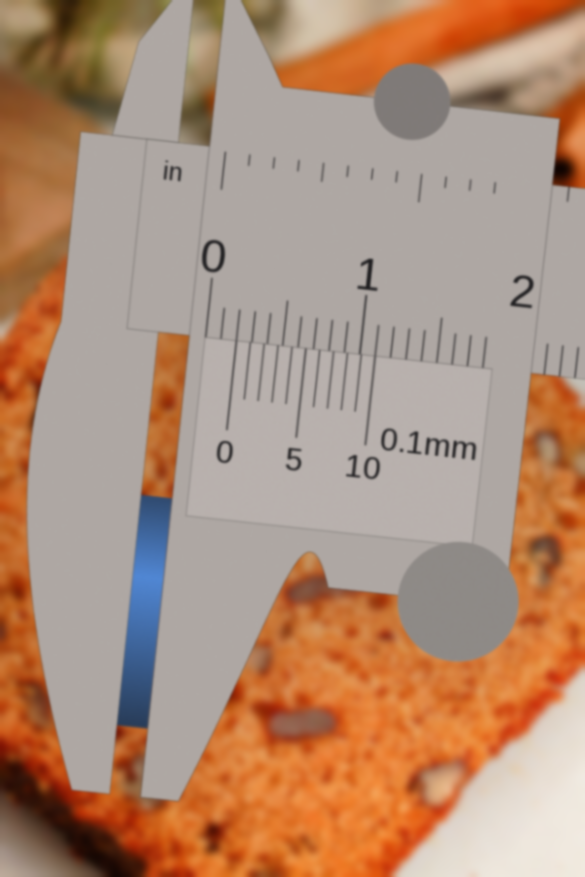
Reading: 2.0 (mm)
